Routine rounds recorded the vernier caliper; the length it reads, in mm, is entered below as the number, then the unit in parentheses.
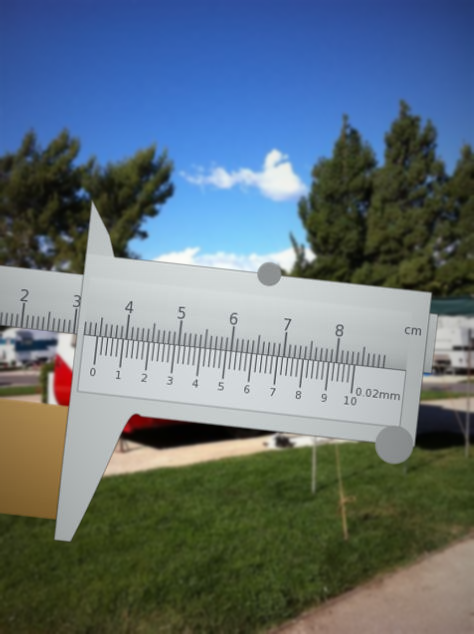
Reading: 34.5 (mm)
